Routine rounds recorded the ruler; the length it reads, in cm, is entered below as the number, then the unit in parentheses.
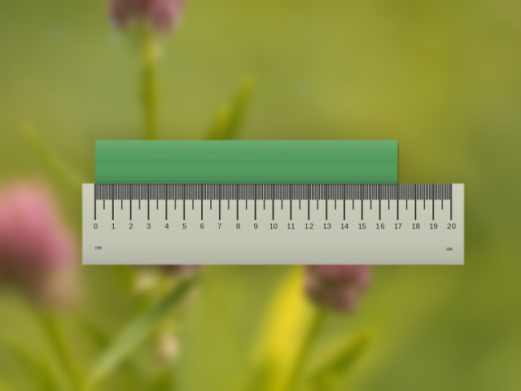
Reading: 17 (cm)
